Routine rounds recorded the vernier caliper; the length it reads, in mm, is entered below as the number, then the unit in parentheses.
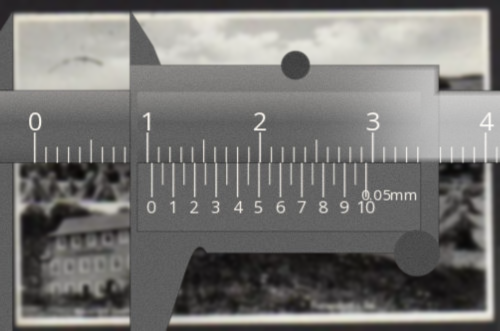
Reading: 10.4 (mm)
